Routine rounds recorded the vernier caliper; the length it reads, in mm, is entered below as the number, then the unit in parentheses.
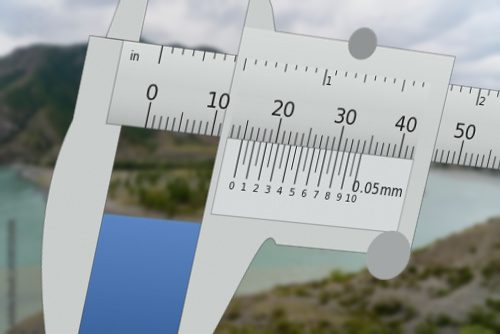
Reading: 14.8 (mm)
